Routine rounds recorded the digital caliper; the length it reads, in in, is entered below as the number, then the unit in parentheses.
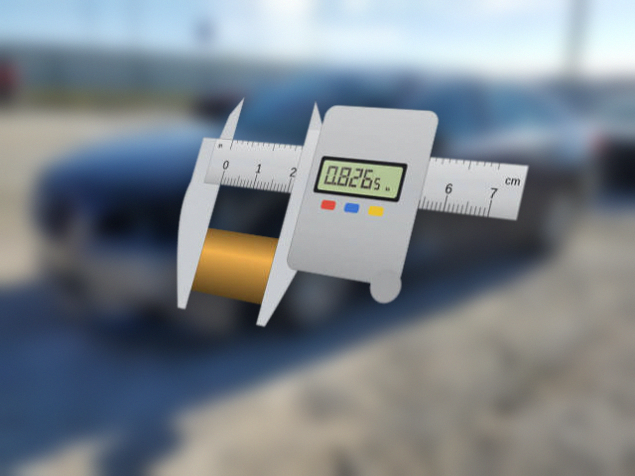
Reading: 0.8265 (in)
